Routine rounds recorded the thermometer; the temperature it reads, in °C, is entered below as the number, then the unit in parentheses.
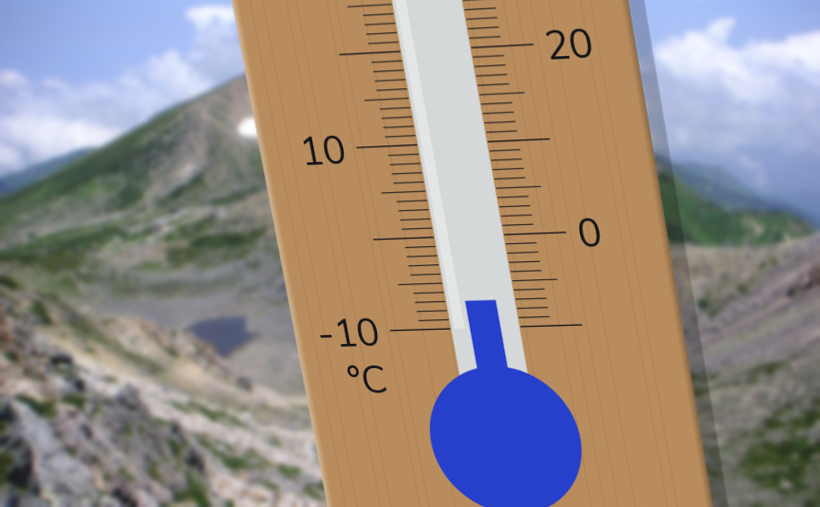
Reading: -7 (°C)
